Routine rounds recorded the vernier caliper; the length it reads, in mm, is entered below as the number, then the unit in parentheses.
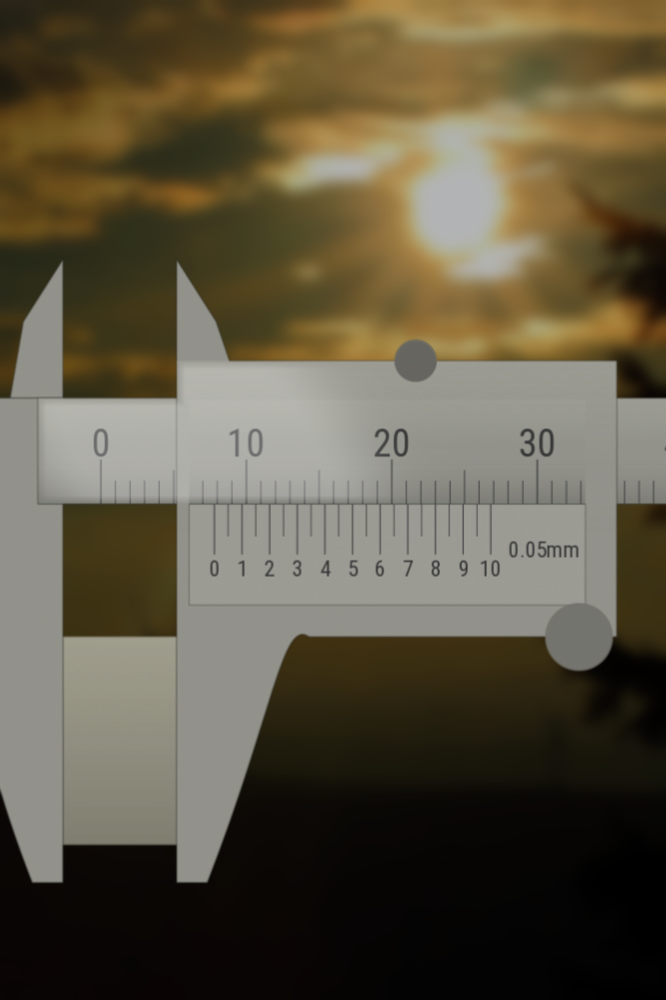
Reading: 7.8 (mm)
